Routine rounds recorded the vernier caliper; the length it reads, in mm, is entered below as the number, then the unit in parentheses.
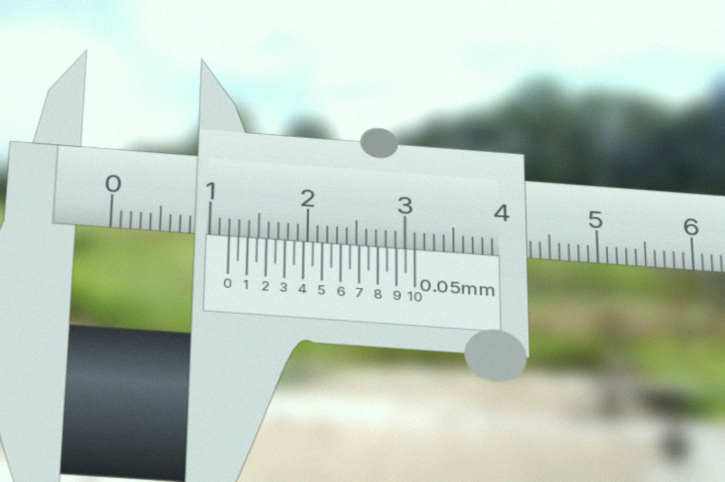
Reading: 12.0 (mm)
